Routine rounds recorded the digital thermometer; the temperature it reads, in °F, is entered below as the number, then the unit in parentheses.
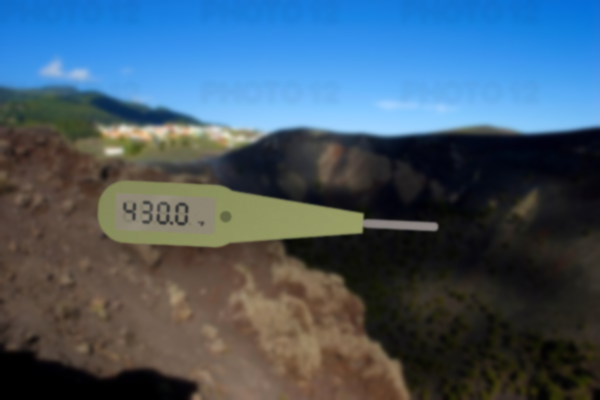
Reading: 430.0 (°F)
